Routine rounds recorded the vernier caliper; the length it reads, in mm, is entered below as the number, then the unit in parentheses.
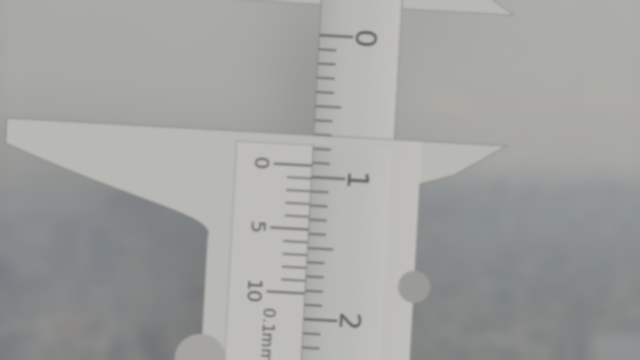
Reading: 9.2 (mm)
